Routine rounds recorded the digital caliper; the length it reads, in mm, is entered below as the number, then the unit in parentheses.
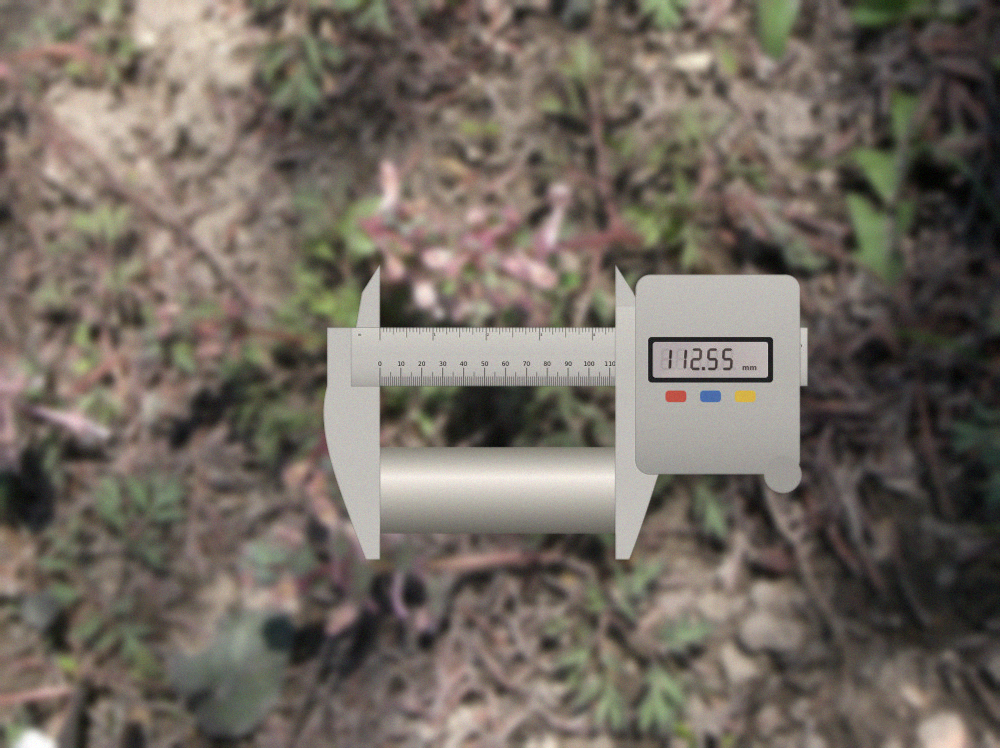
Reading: 112.55 (mm)
